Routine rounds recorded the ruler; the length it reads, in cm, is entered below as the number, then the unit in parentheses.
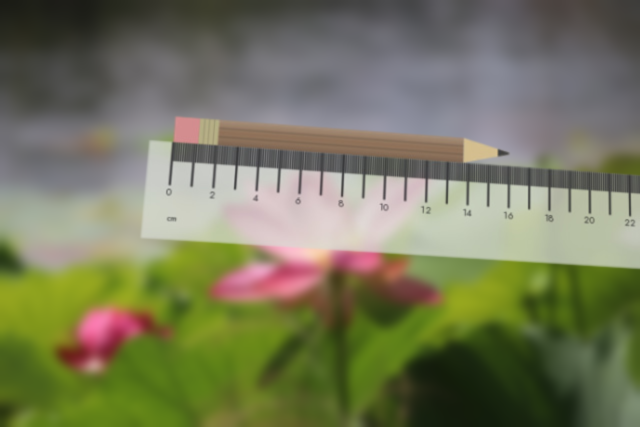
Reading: 16 (cm)
